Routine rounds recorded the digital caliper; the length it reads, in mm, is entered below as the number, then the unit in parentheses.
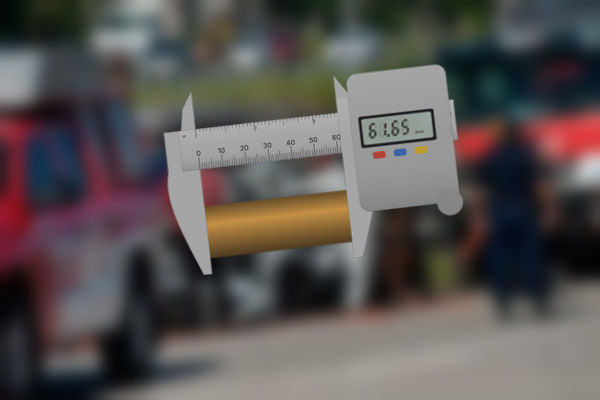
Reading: 61.65 (mm)
